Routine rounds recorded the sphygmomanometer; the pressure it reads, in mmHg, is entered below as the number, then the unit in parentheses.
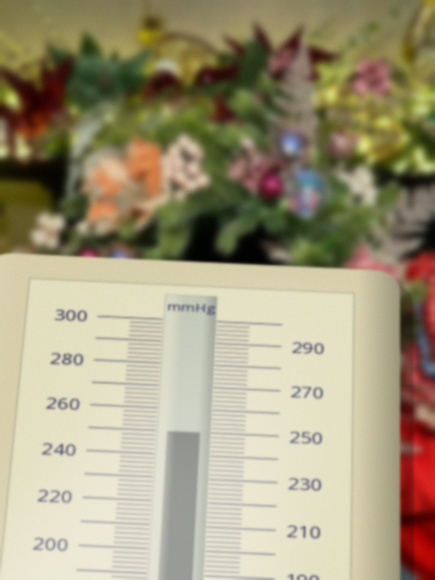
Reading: 250 (mmHg)
